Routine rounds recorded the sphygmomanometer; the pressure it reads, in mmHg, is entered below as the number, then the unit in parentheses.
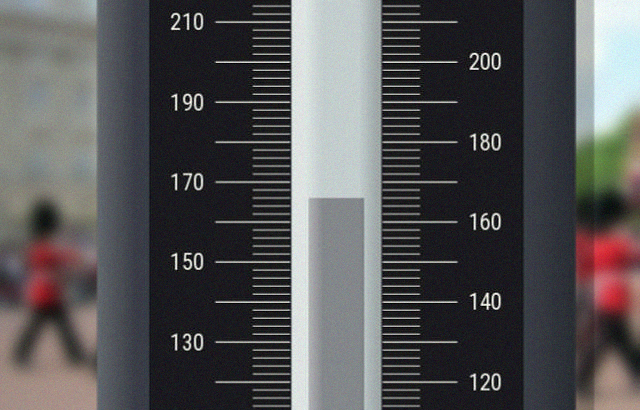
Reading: 166 (mmHg)
